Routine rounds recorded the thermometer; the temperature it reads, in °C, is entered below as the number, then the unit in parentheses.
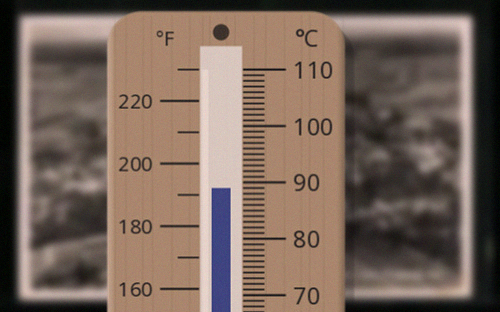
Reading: 89 (°C)
